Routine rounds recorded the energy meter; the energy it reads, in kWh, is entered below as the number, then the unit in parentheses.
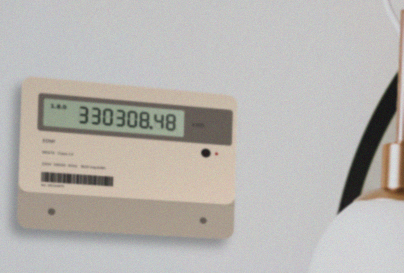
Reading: 330308.48 (kWh)
